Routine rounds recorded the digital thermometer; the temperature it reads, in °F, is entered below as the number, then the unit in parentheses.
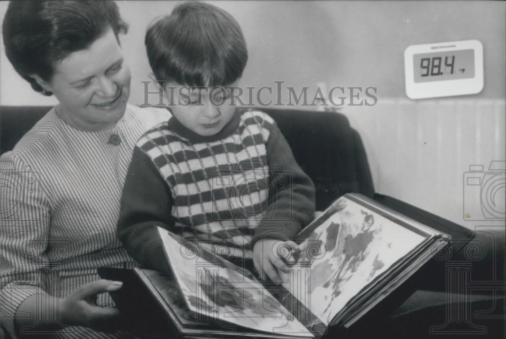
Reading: 98.4 (°F)
